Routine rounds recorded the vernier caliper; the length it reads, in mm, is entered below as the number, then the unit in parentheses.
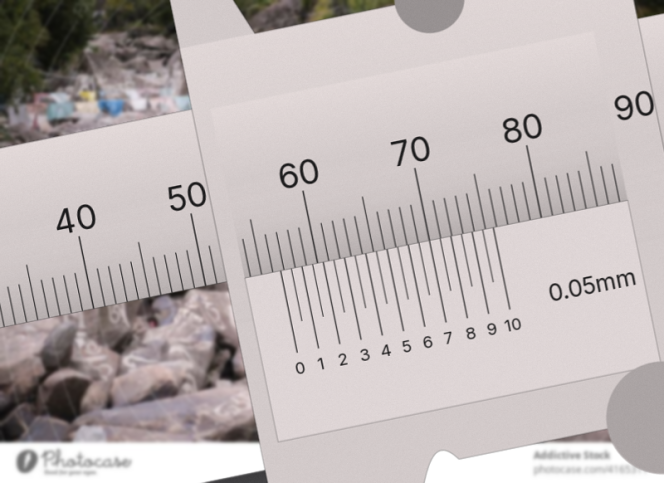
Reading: 56.7 (mm)
